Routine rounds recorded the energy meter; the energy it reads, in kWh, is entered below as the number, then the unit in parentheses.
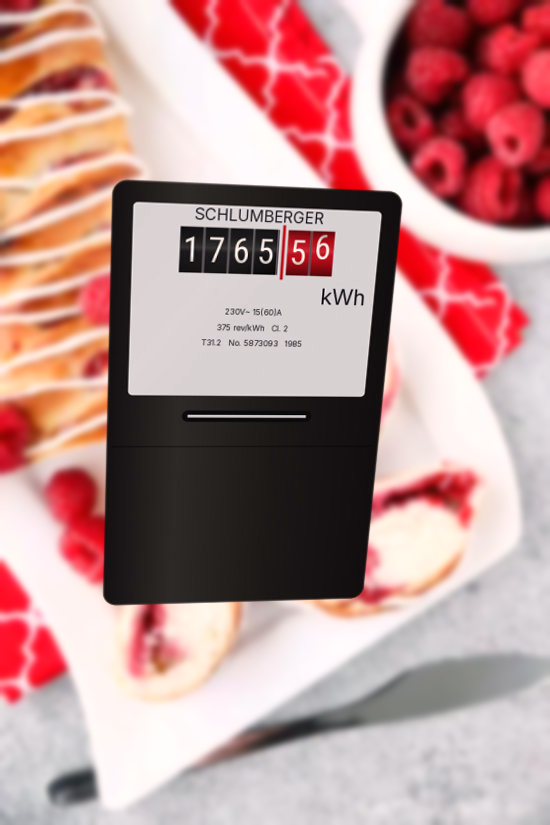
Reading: 1765.56 (kWh)
